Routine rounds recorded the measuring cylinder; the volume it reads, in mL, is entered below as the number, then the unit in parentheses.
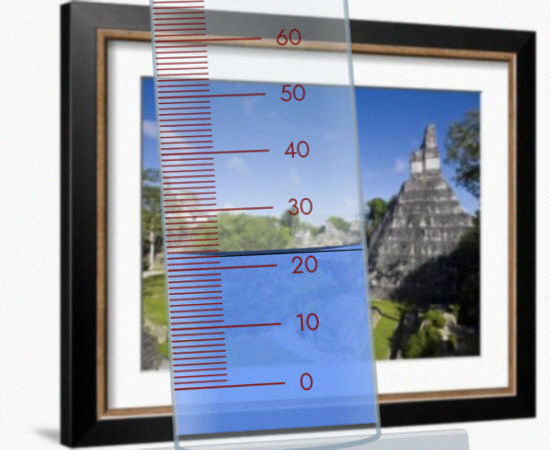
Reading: 22 (mL)
